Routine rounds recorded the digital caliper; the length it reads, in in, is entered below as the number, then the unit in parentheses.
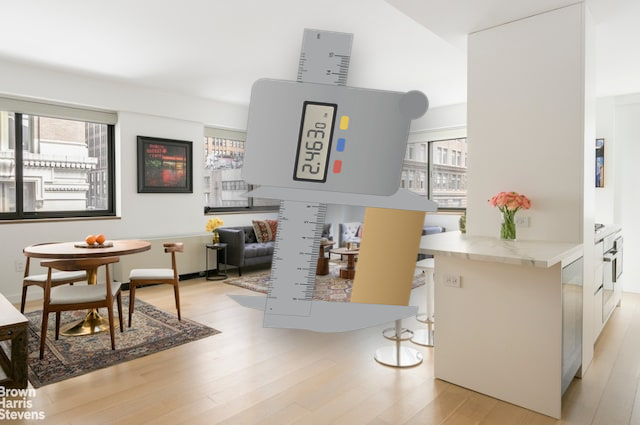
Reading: 2.4630 (in)
